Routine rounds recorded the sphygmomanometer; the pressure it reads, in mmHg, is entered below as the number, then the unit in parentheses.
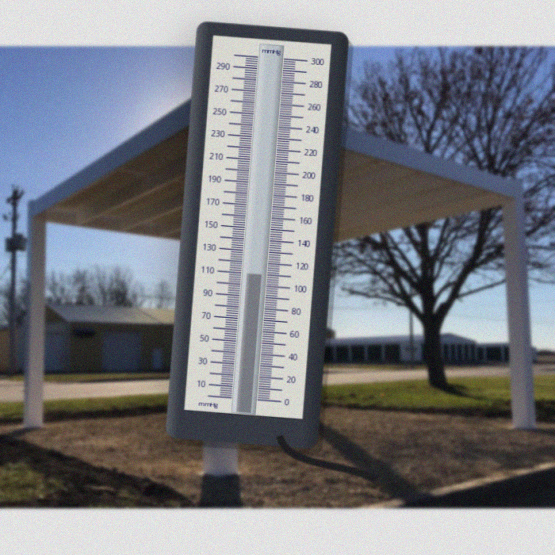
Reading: 110 (mmHg)
